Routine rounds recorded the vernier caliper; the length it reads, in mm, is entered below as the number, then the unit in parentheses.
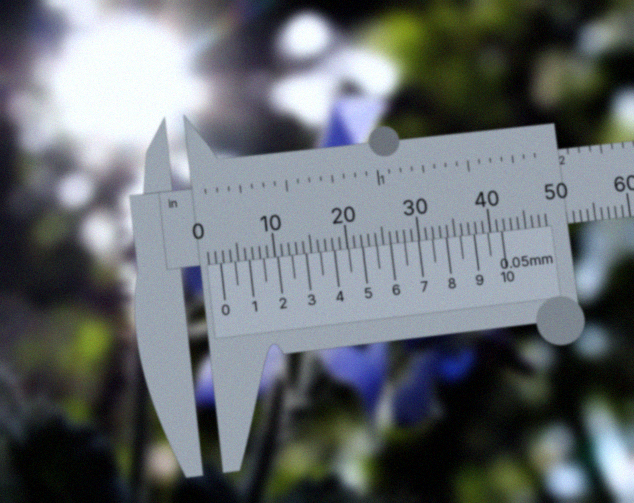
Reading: 2.6 (mm)
